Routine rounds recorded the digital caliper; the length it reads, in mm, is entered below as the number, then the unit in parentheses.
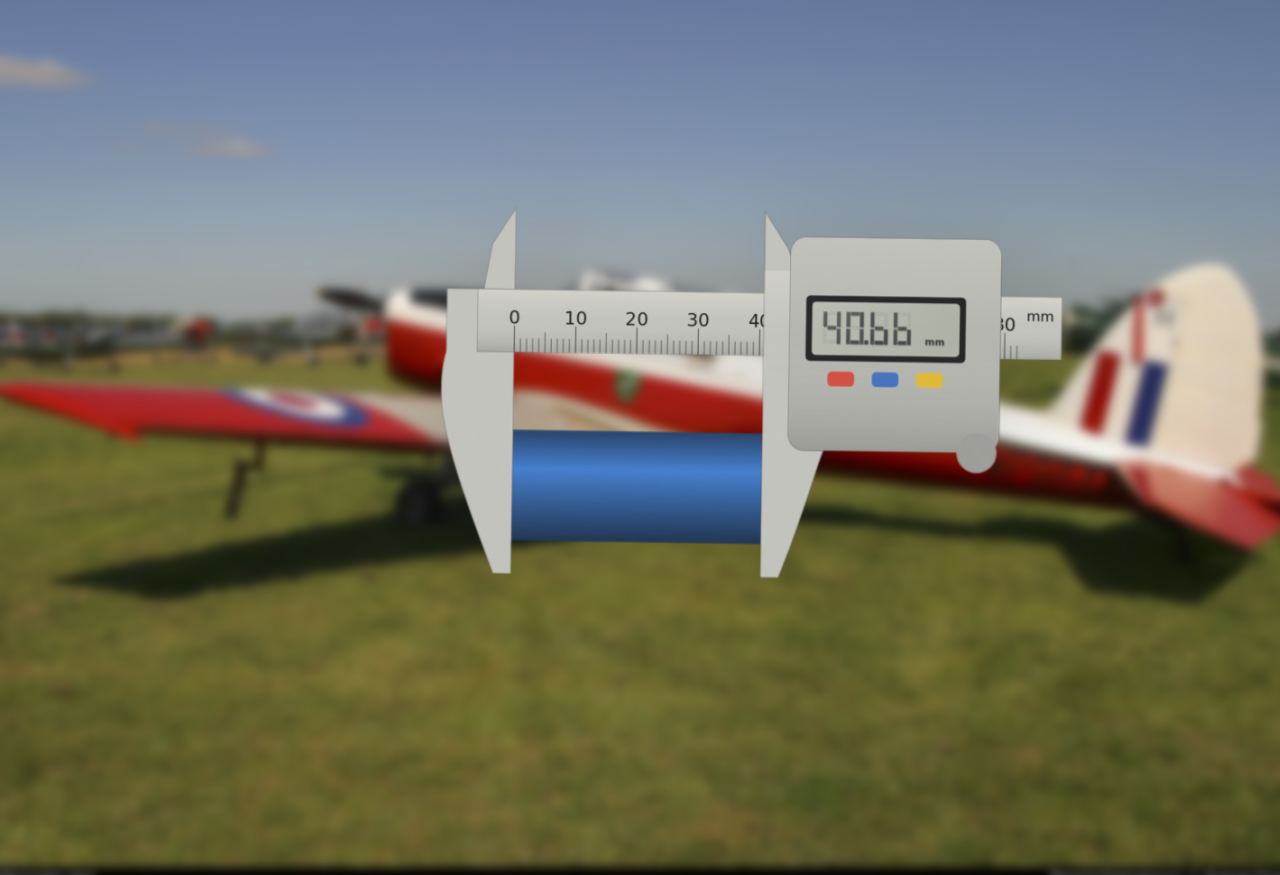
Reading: 40.66 (mm)
